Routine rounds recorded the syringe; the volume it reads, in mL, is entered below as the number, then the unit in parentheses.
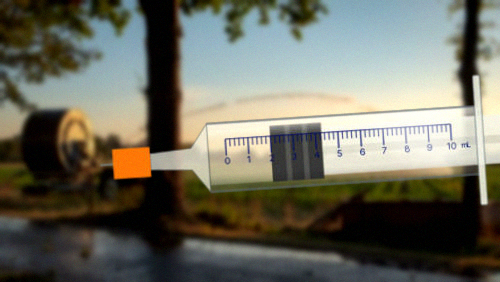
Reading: 2 (mL)
